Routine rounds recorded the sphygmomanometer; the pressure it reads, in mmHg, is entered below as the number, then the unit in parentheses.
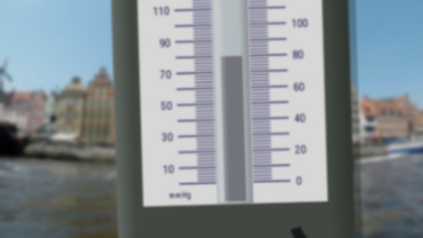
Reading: 80 (mmHg)
